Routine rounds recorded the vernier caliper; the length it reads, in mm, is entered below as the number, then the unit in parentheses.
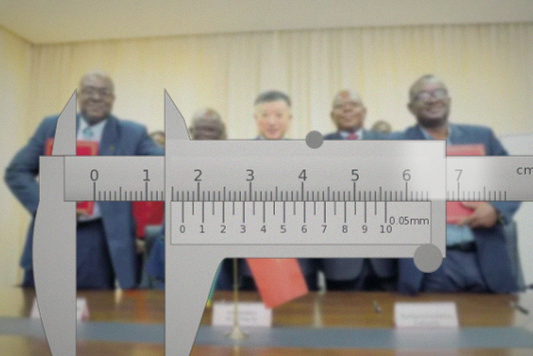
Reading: 17.0 (mm)
